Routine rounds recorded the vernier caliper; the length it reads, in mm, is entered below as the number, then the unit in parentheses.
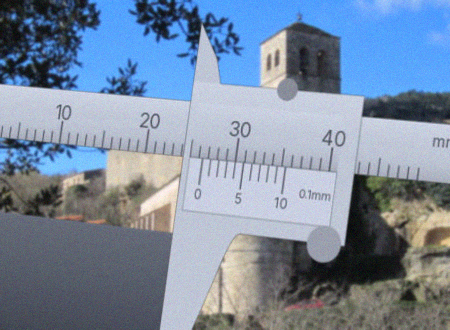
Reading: 26.4 (mm)
